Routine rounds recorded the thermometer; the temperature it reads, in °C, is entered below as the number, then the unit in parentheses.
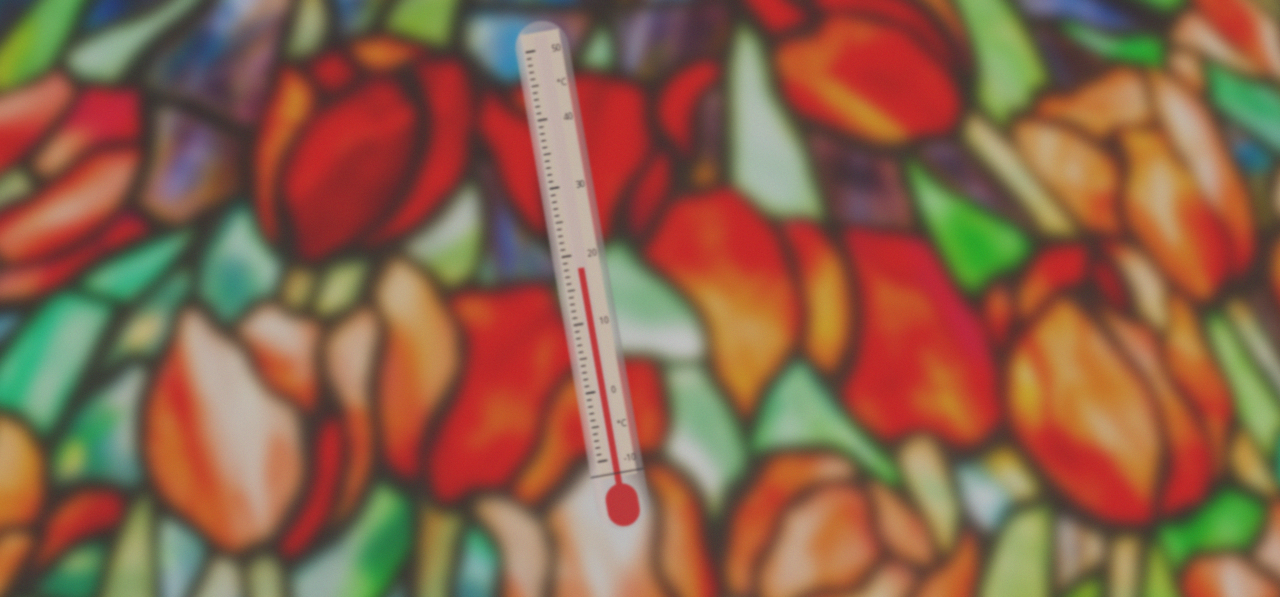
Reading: 18 (°C)
